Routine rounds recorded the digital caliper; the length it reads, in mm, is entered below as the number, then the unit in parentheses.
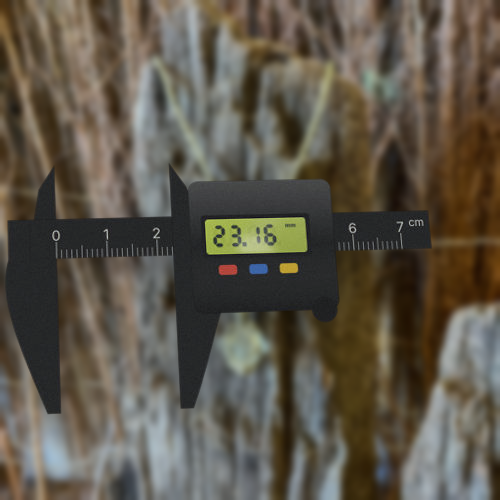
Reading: 23.16 (mm)
